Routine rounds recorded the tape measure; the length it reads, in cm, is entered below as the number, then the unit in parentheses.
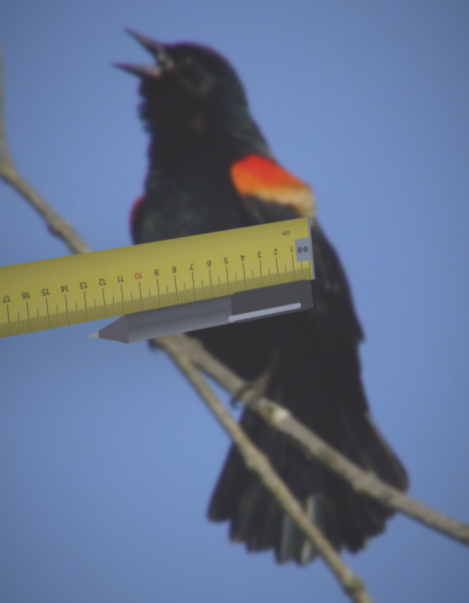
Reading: 13 (cm)
